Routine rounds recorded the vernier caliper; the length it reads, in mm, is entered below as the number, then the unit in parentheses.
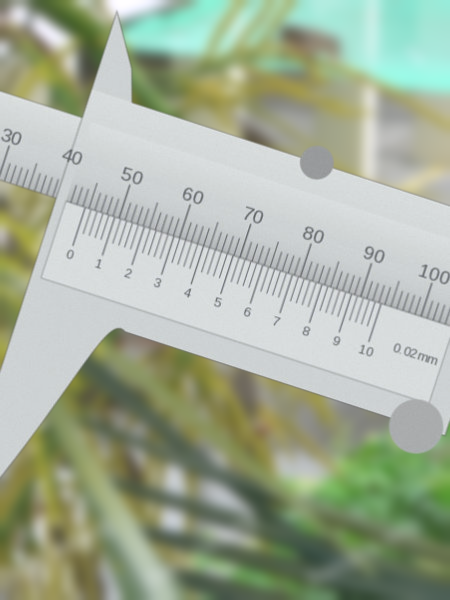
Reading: 44.4 (mm)
